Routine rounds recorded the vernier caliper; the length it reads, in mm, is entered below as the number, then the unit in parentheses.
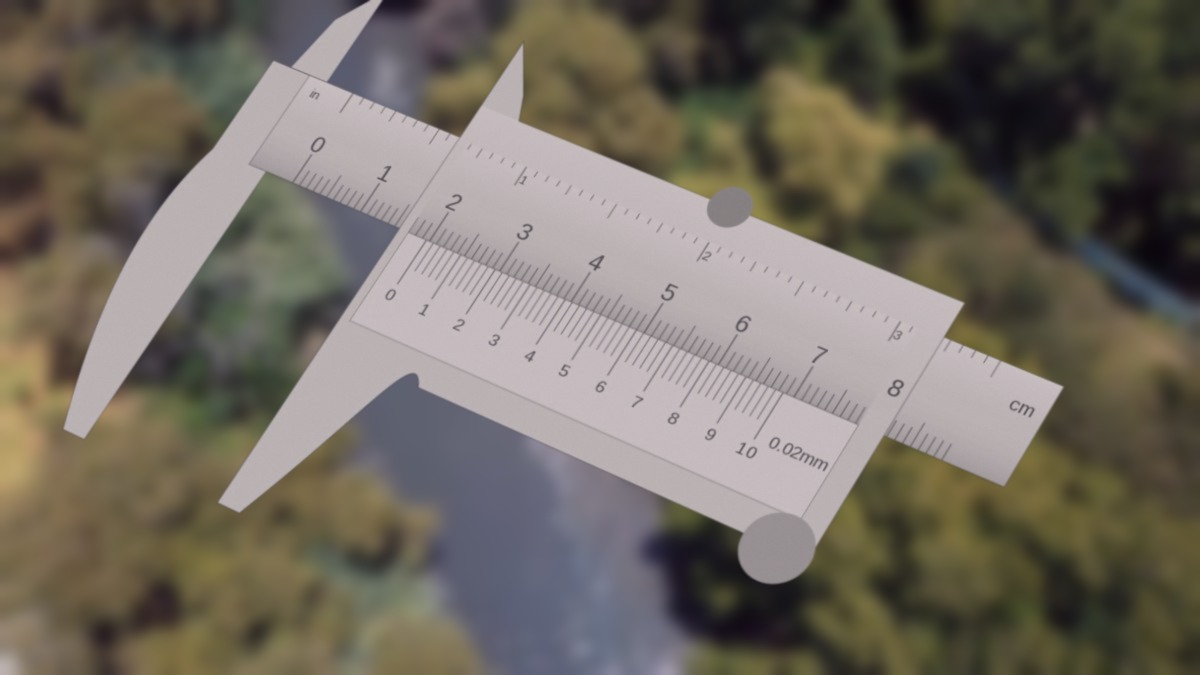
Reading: 19.6 (mm)
